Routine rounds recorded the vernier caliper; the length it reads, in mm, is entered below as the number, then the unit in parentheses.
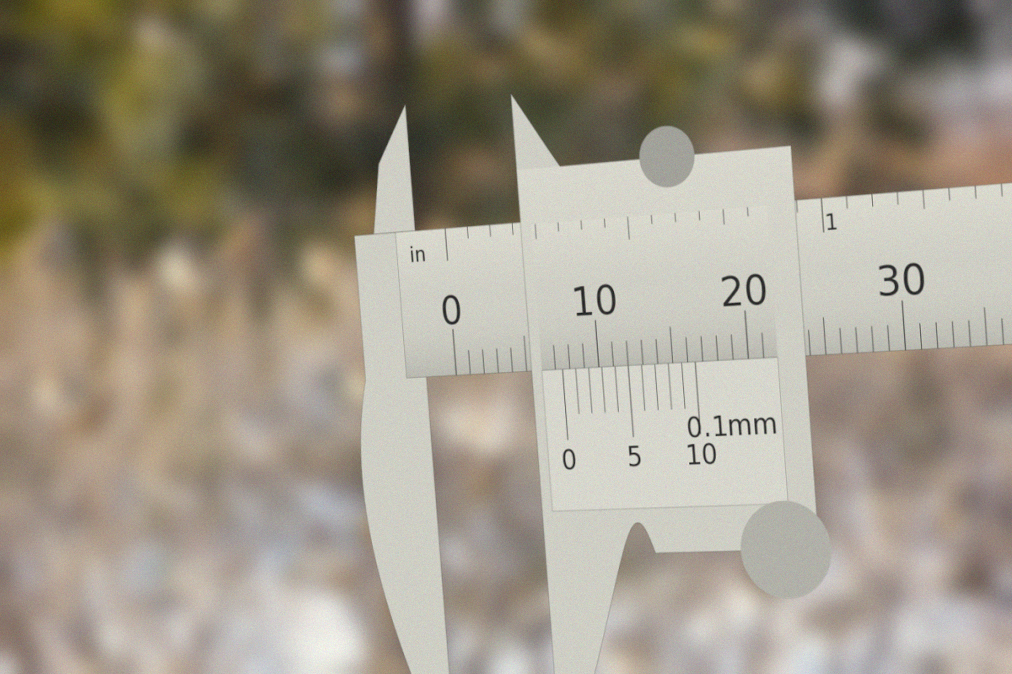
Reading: 7.5 (mm)
